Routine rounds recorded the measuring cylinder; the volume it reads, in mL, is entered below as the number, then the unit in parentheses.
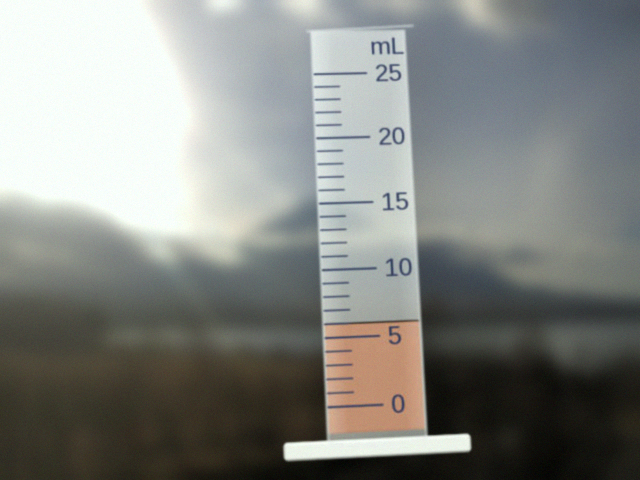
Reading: 6 (mL)
